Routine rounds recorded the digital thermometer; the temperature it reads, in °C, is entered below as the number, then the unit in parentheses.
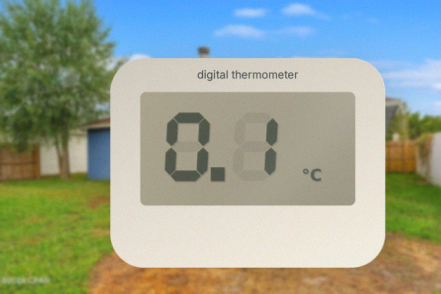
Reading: 0.1 (°C)
